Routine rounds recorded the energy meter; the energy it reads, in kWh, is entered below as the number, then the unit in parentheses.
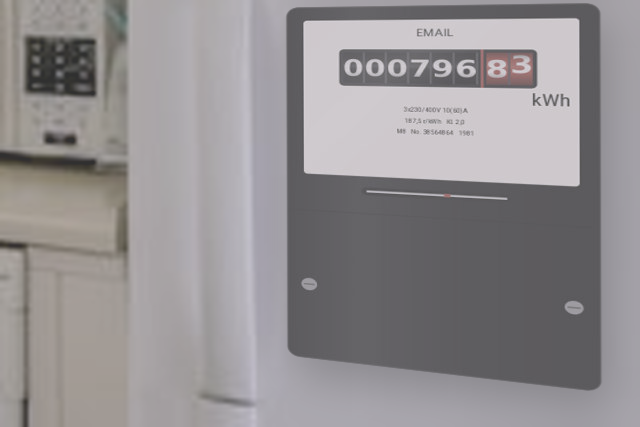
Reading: 796.83 (kWh)
